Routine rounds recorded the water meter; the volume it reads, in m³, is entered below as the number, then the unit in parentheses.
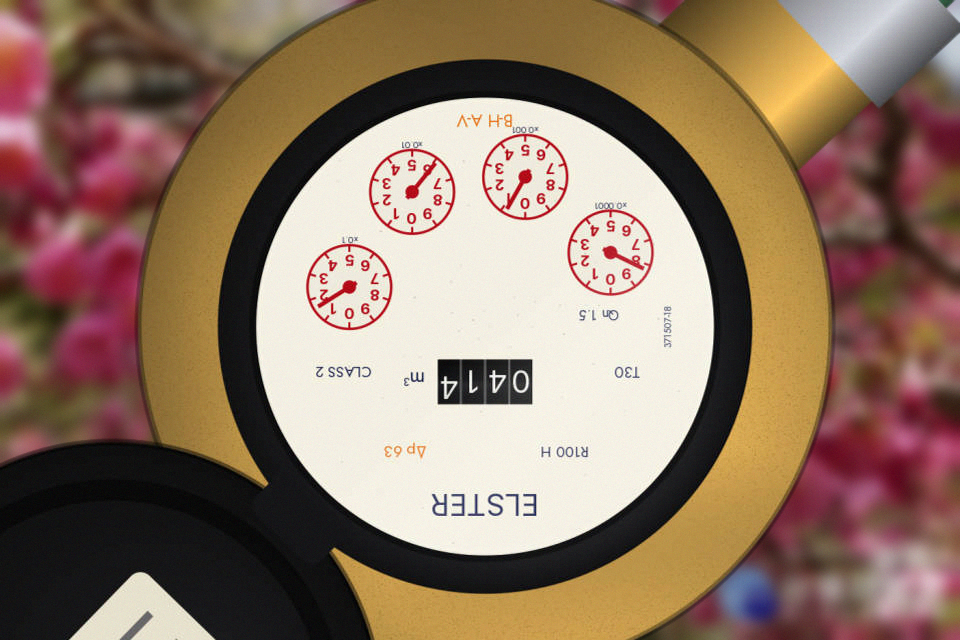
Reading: 414.1608 (m³)
